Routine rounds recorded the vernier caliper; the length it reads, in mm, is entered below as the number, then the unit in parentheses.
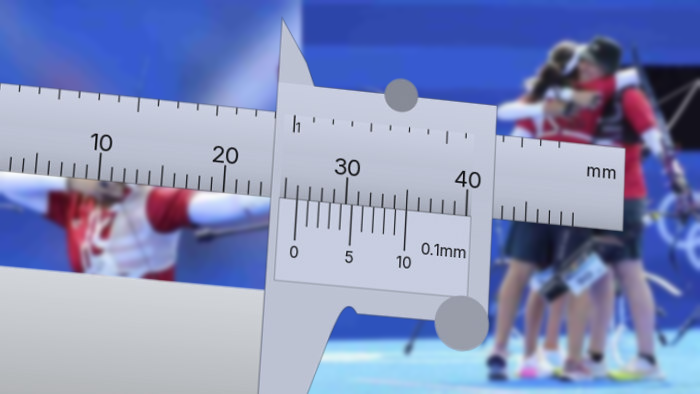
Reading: 26.0 (mm)
